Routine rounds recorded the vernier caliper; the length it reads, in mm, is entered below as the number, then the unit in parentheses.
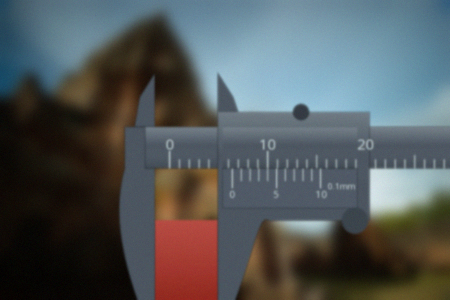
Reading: 6.4 (mm)
